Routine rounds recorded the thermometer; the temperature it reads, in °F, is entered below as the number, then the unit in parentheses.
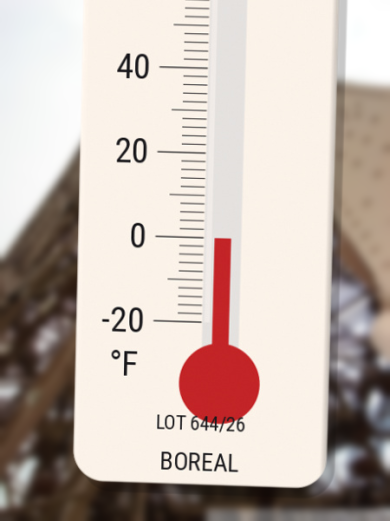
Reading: 0 (°F)
